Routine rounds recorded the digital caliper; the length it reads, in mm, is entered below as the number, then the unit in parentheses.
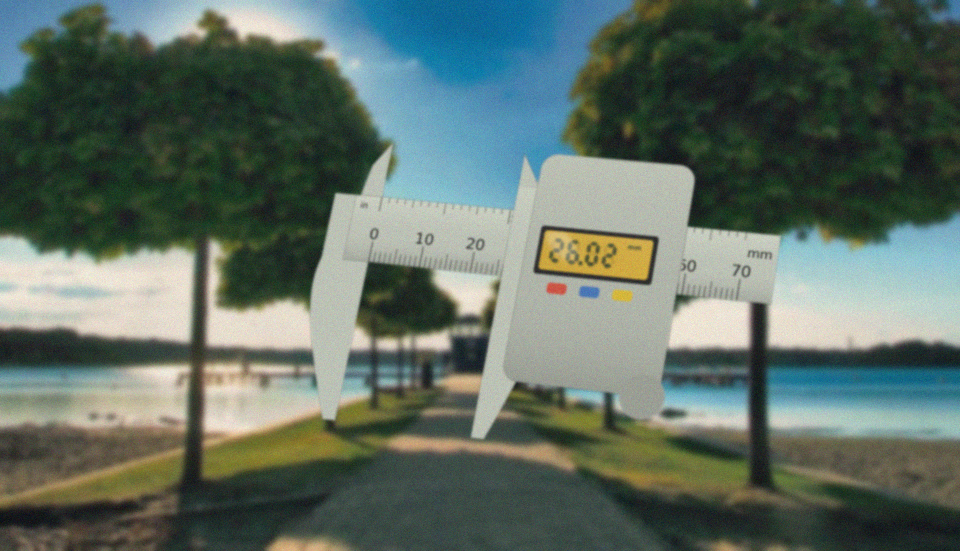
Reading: 26.02 (mm)
